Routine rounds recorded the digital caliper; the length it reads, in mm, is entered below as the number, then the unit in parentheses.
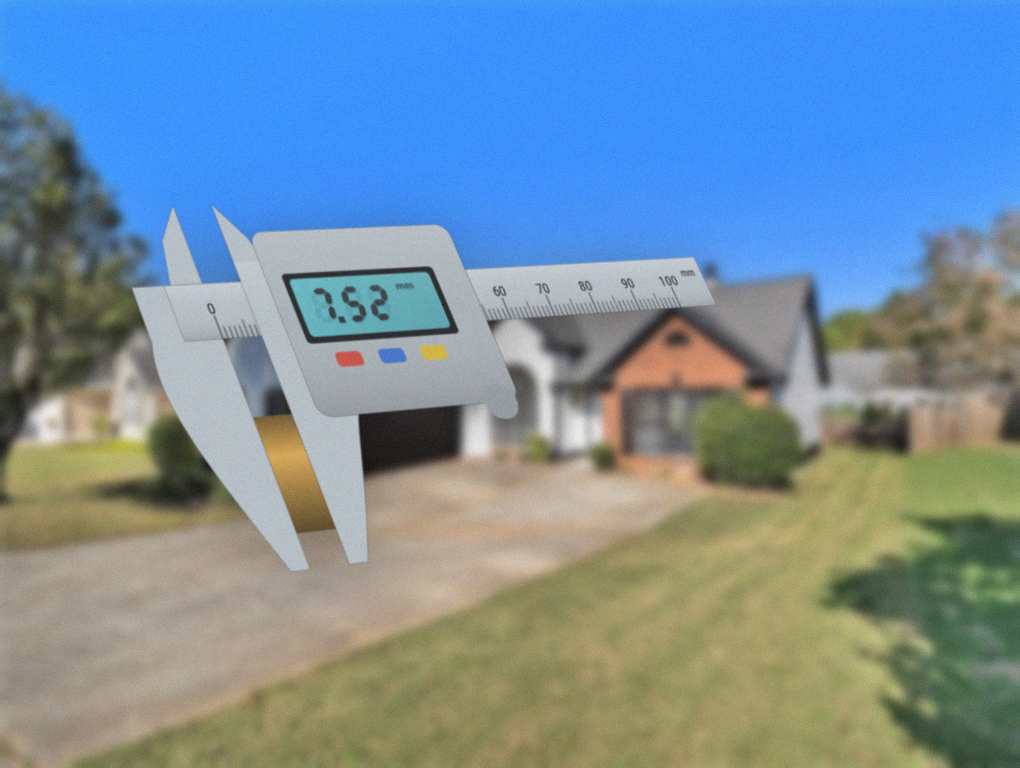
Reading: 7.52 (mm)
